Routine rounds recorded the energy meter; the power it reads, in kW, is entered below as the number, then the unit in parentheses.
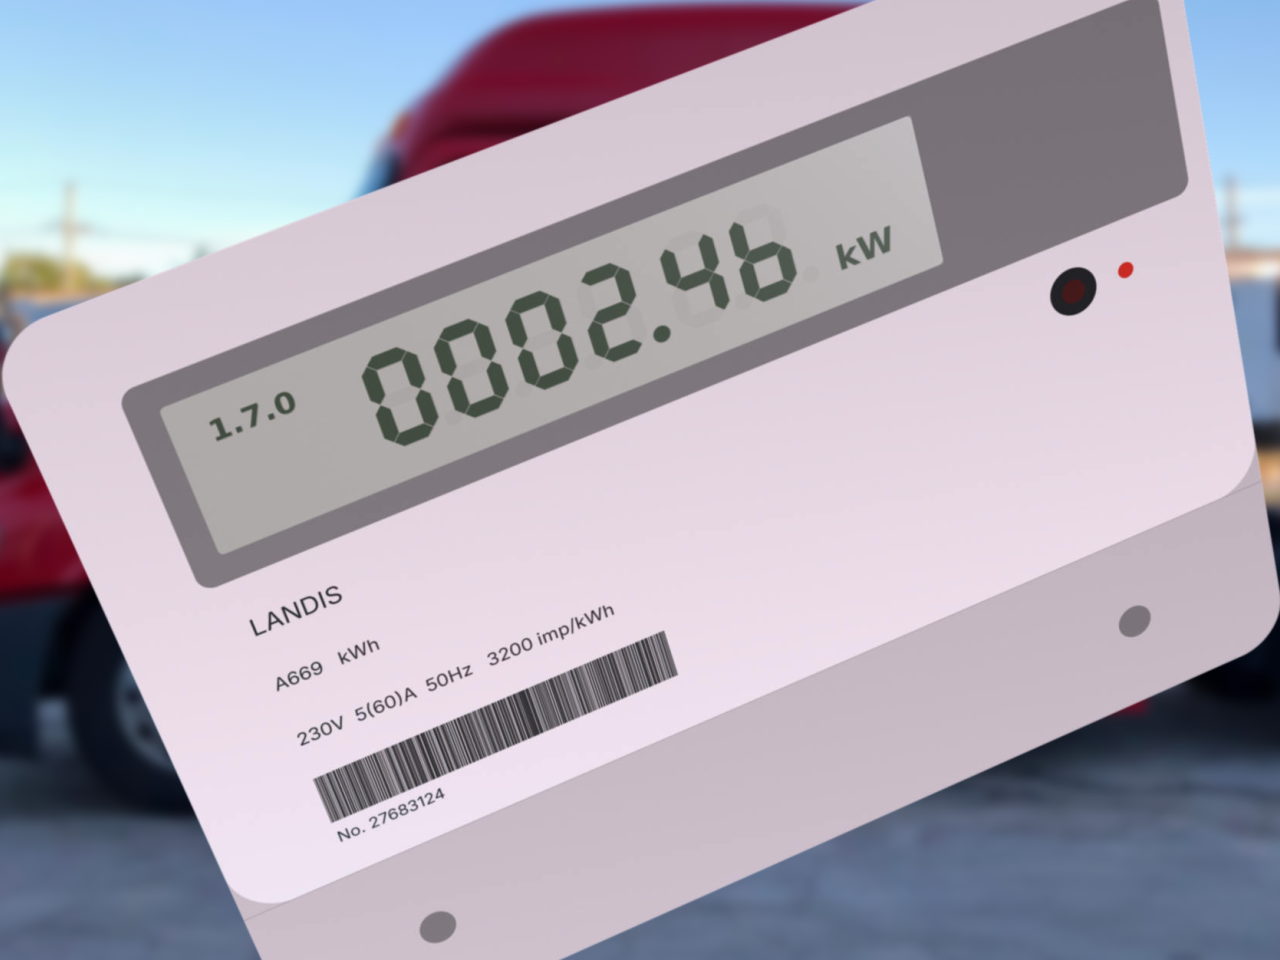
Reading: 2.46 (kW)
